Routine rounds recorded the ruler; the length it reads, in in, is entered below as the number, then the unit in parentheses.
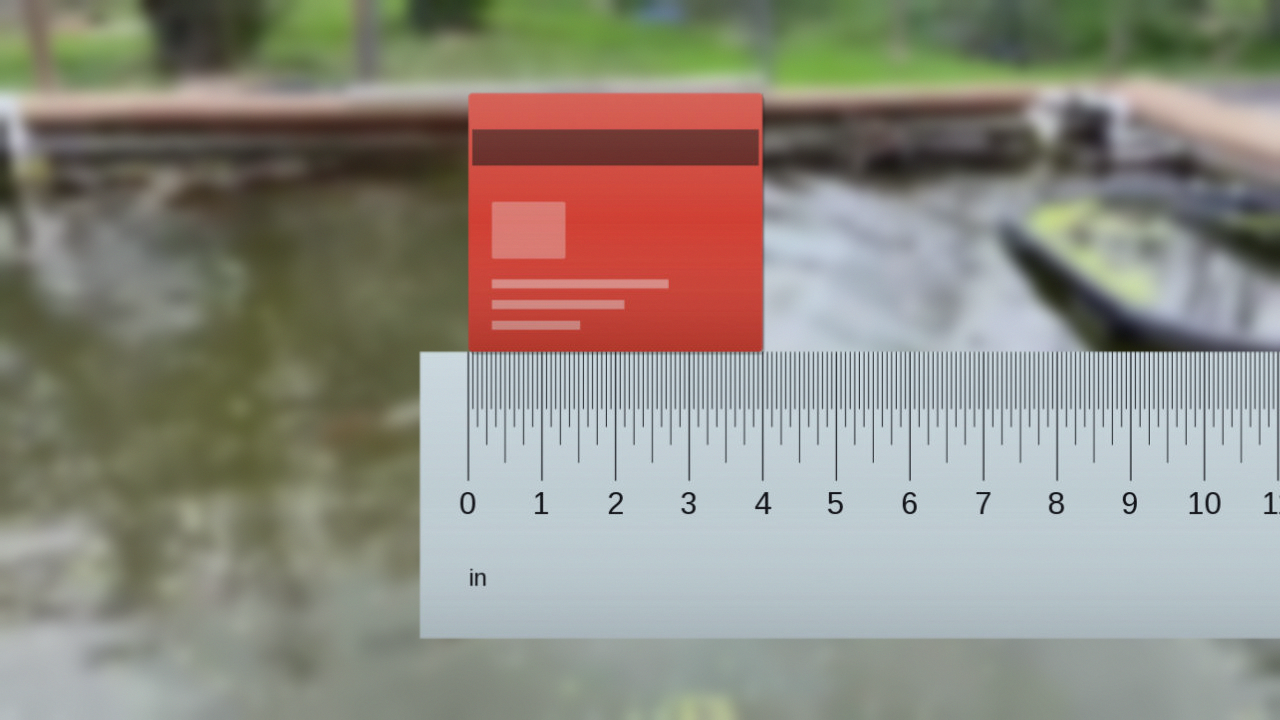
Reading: 4 (in)
